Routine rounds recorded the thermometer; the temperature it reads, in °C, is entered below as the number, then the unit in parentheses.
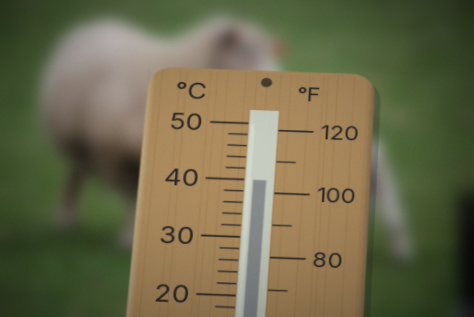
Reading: 40 (°C)
